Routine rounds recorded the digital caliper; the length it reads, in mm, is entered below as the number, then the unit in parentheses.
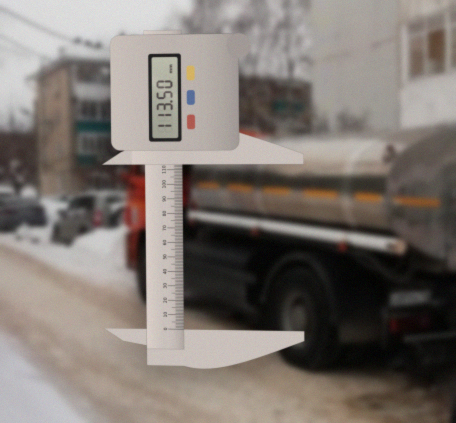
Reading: 113.50 (mm)
